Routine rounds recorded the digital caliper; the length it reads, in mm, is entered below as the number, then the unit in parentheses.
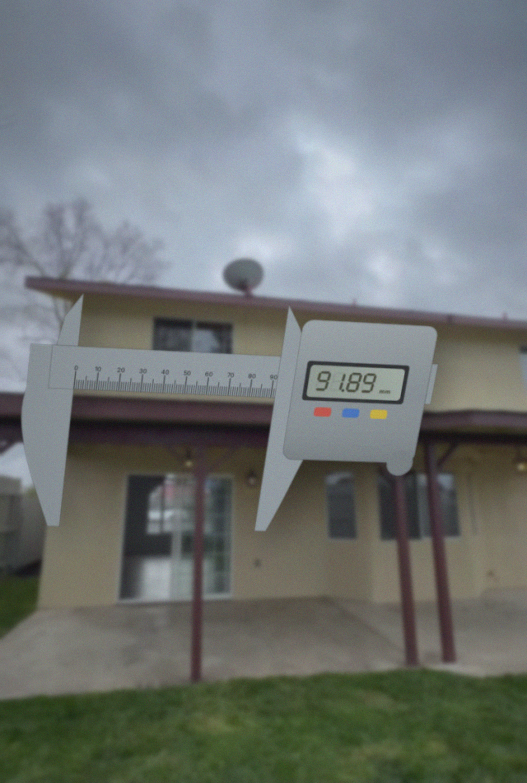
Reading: 91.89 (mm)
